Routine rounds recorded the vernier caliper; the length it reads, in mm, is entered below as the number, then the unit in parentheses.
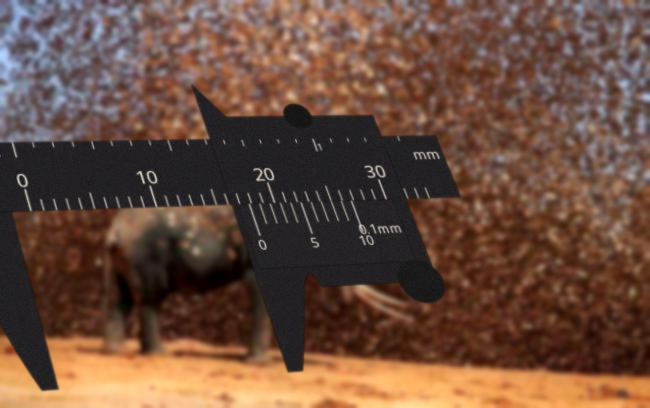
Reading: 17.8 (mm)
